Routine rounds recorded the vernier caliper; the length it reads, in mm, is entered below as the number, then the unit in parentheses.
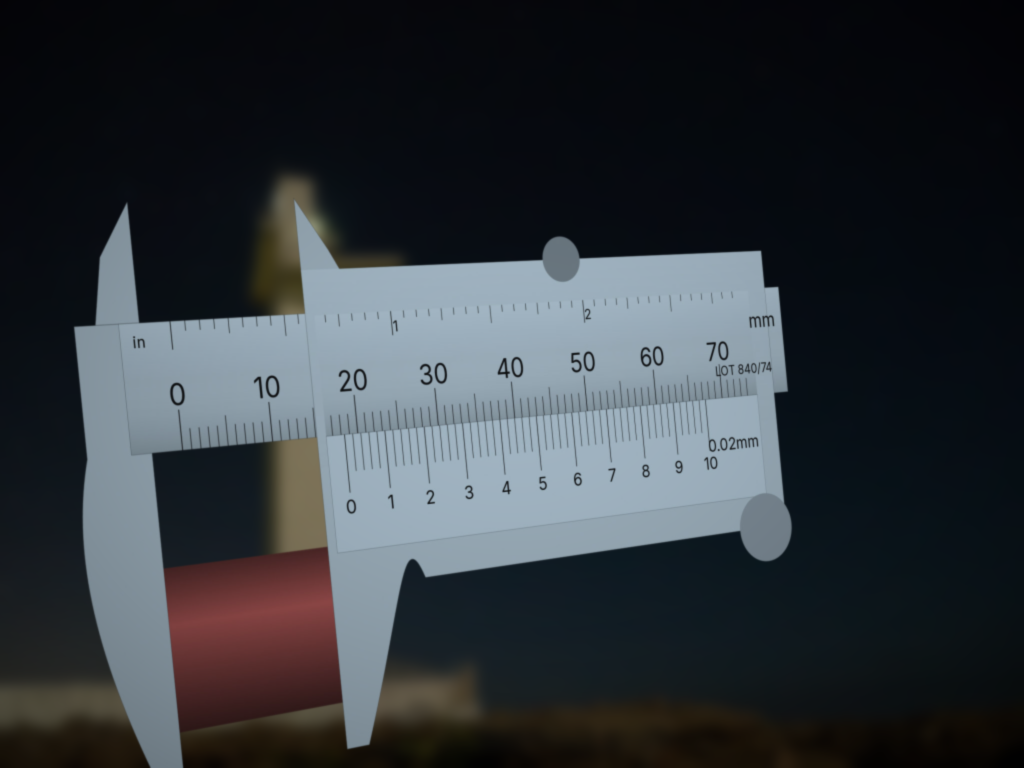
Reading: 18.4 (mm)
